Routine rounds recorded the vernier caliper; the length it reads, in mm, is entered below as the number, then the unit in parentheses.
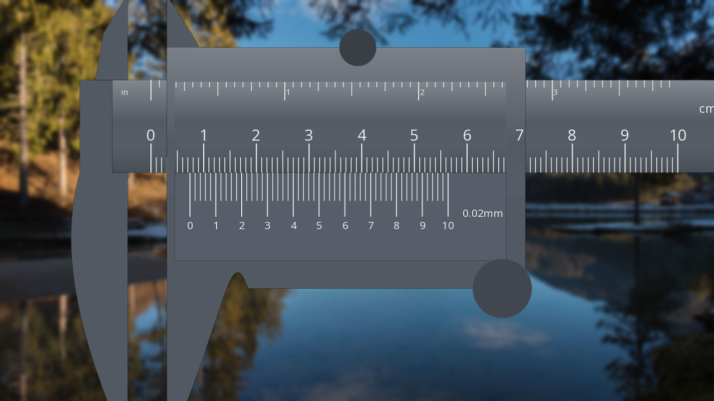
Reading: 7.4 (mm)
